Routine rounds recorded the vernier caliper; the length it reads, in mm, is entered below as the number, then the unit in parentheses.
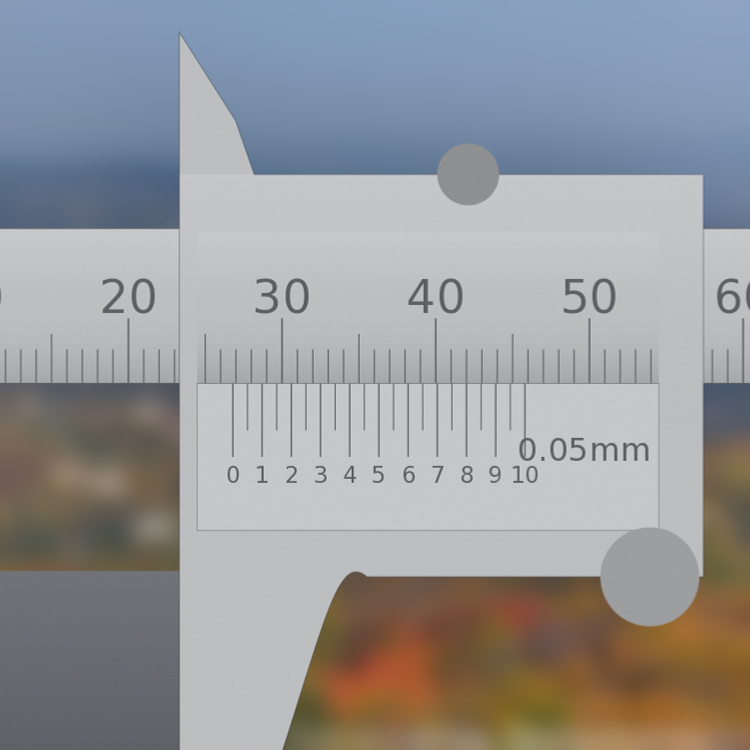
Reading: 26.8 (mm)
